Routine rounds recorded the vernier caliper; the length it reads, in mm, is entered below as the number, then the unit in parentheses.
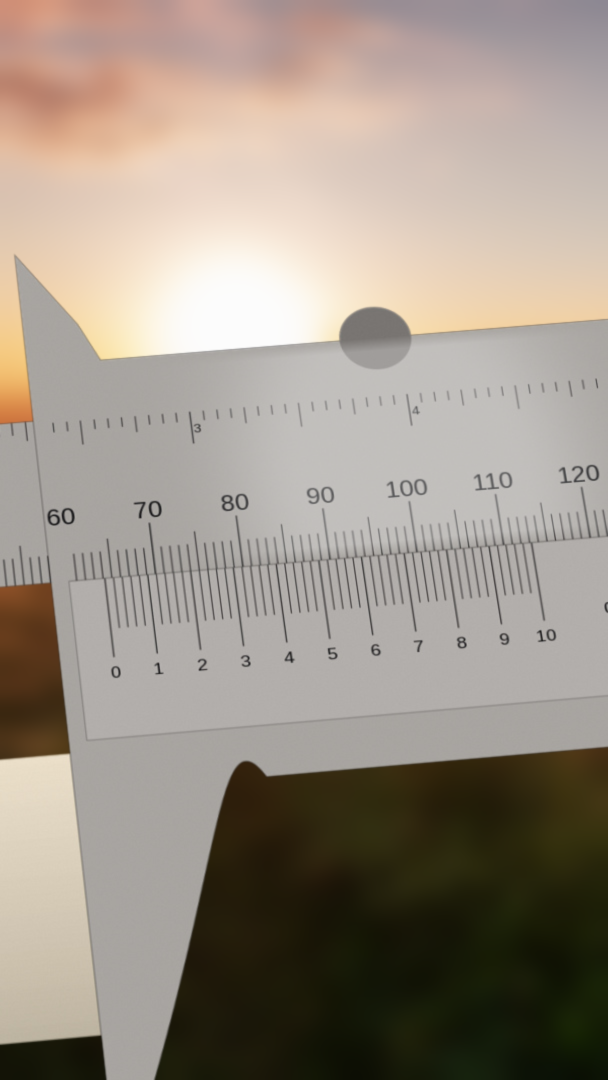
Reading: 64.2 (mm)
